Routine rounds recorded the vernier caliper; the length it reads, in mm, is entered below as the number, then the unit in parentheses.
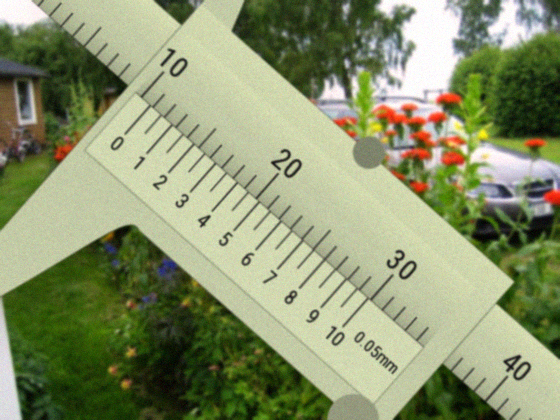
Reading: 10.8 (mm)
